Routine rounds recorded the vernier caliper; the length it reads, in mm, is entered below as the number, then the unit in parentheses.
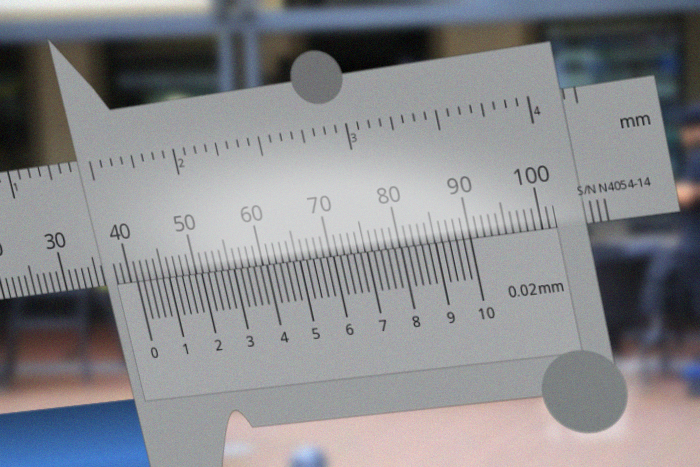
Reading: 41.0 (mm)
